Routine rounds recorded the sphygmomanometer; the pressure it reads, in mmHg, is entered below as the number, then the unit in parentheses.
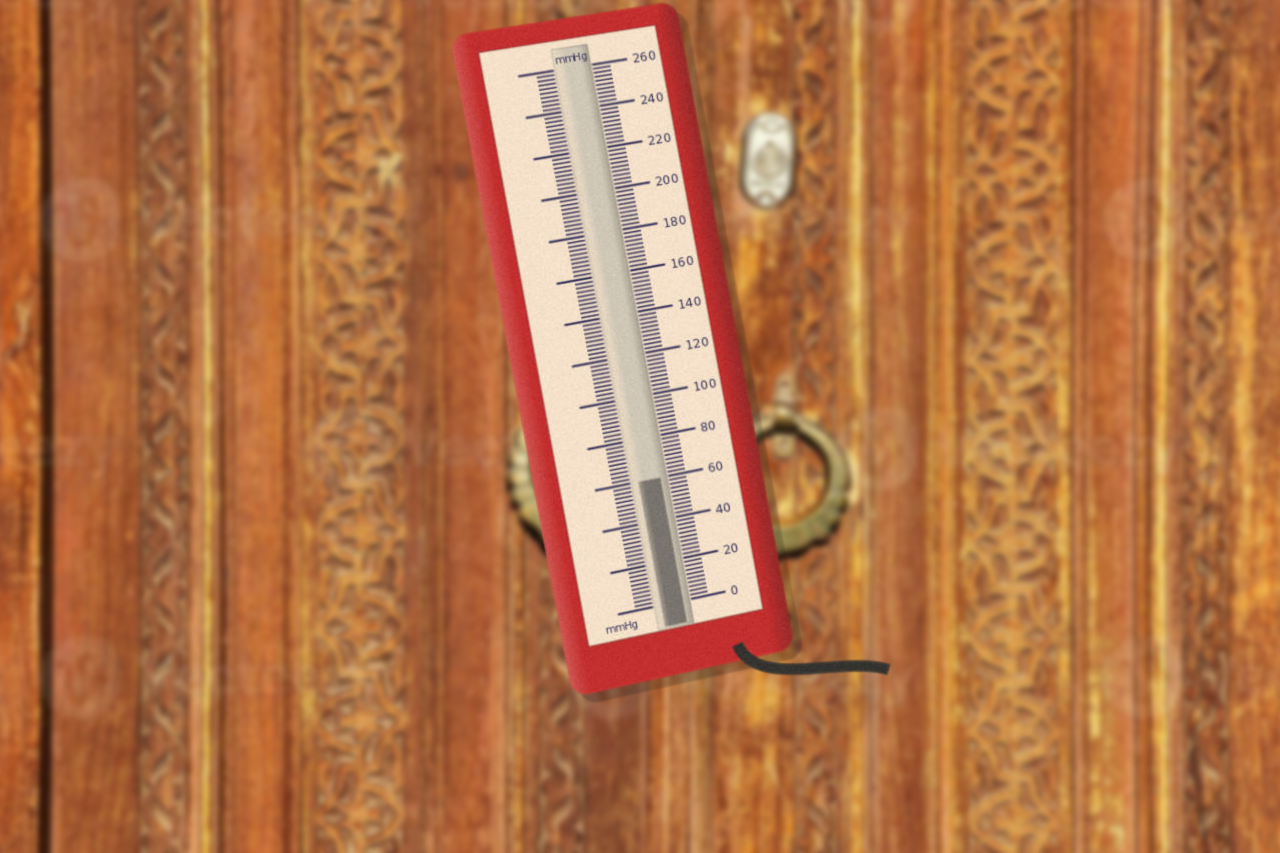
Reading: 60 (mmHg)
